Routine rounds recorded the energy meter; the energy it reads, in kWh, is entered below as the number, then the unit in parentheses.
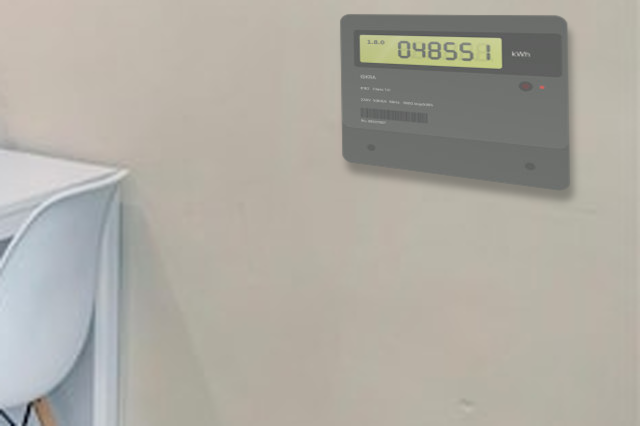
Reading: 48551 (kWh)
